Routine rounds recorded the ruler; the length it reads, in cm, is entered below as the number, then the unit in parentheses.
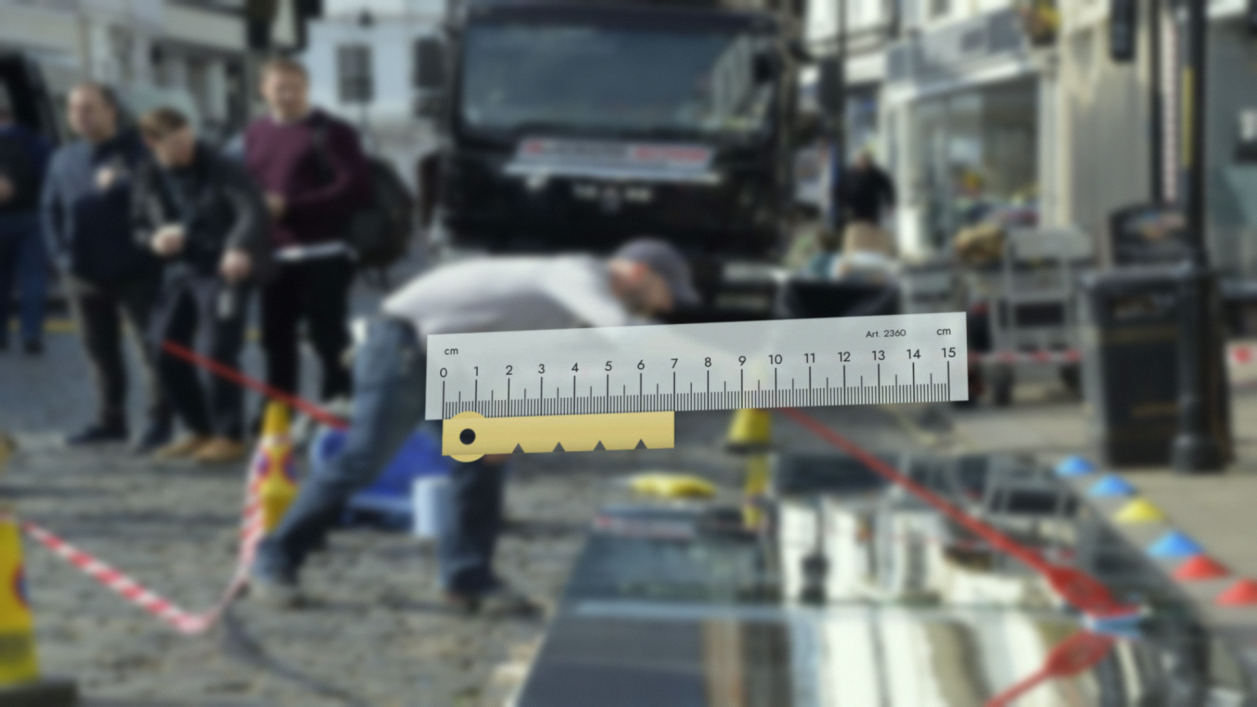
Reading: 7 (cm)
